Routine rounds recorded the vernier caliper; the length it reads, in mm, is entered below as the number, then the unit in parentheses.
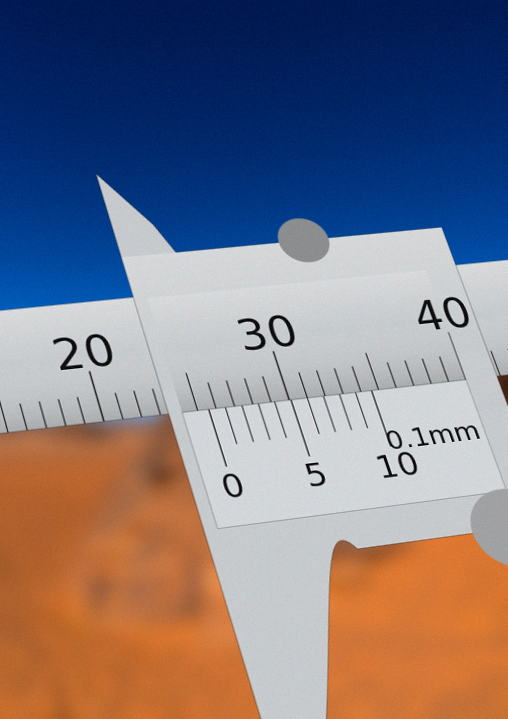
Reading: 25.6 (mm)
